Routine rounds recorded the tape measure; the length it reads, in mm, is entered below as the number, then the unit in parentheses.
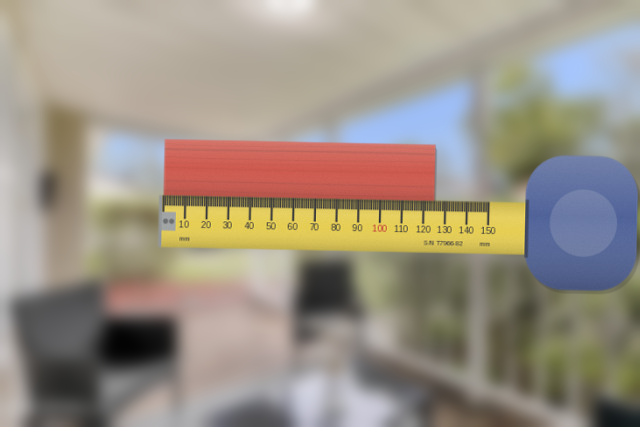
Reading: 125 (mm)
